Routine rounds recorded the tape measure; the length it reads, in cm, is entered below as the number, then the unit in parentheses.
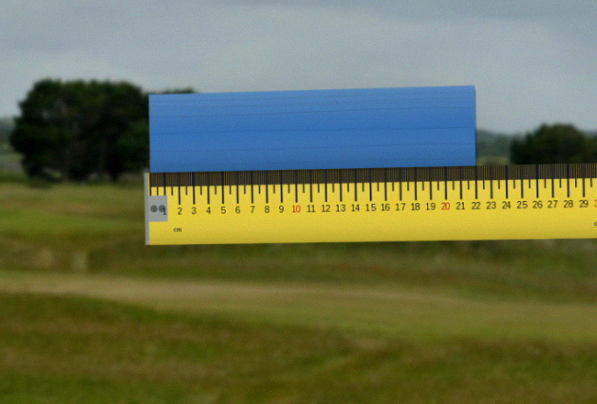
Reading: 22 (cm)
